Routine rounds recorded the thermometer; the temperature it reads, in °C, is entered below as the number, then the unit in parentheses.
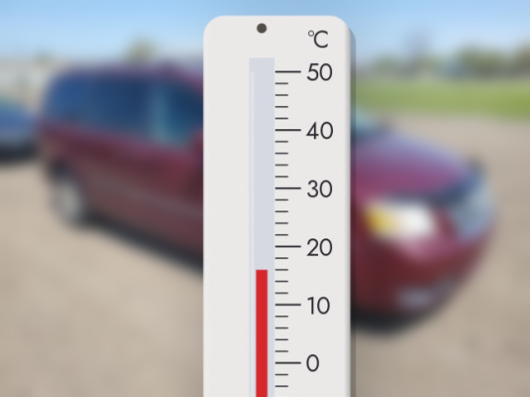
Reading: 16 (°C)
